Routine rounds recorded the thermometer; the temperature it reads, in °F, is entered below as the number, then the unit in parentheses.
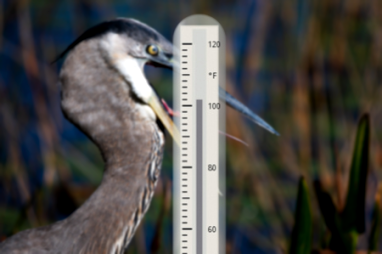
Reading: 102 (°F)
